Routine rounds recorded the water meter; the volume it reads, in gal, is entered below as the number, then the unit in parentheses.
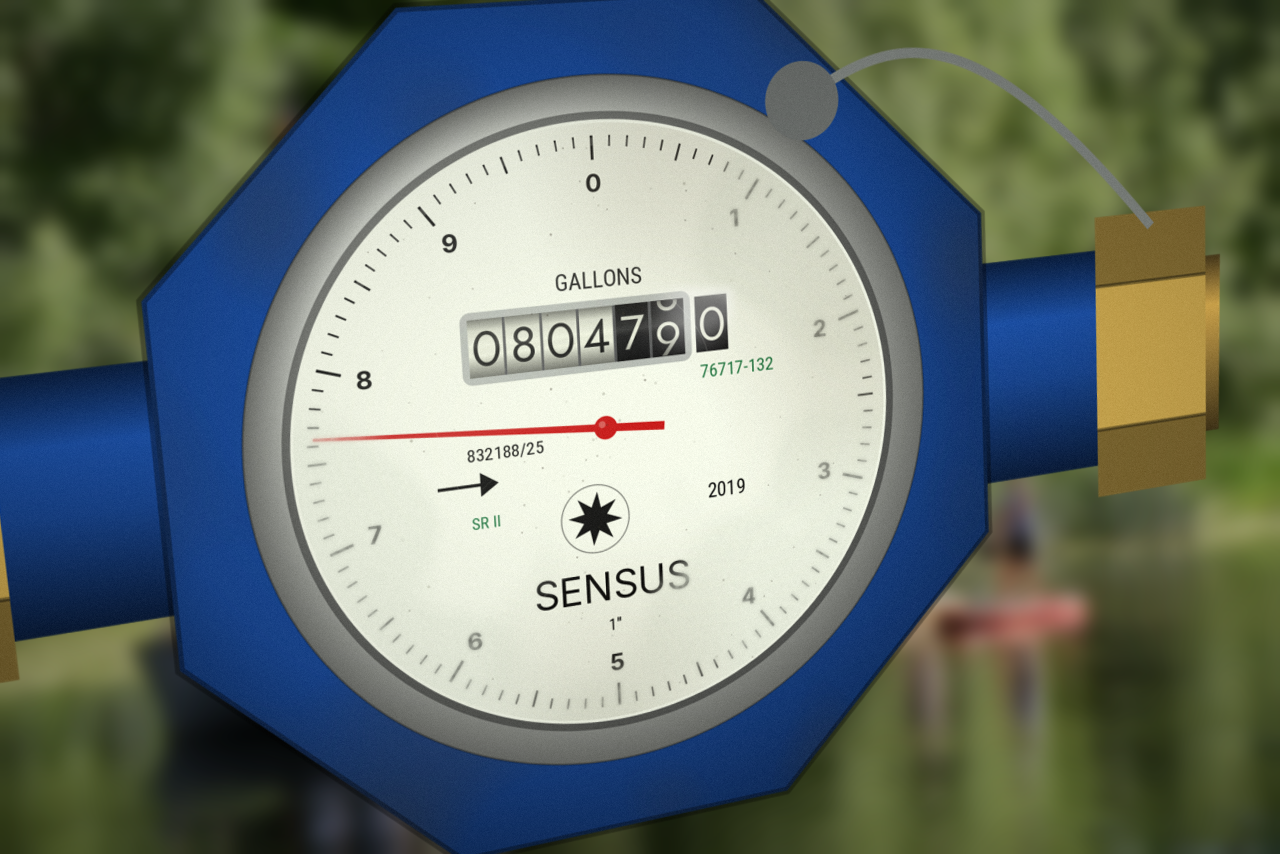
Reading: 804787.6 (gal)
